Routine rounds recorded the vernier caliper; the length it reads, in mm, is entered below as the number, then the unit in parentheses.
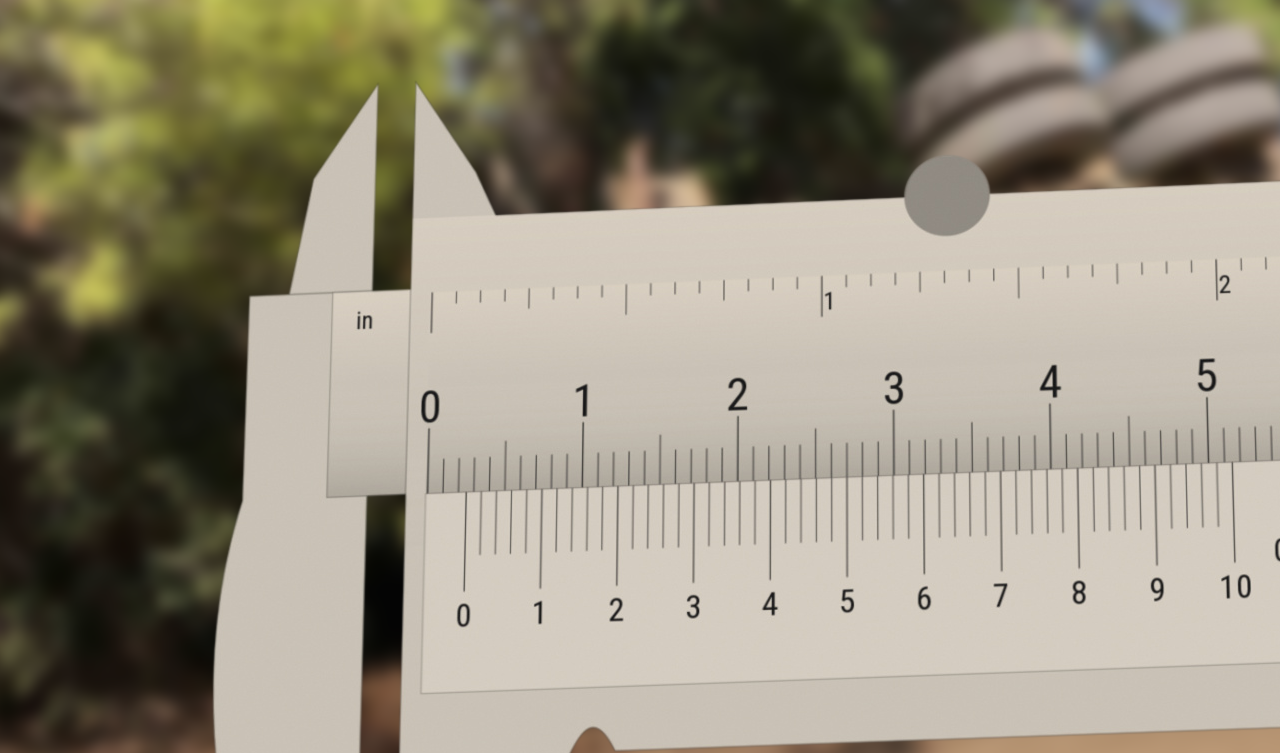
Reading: 2.5 (mm)
